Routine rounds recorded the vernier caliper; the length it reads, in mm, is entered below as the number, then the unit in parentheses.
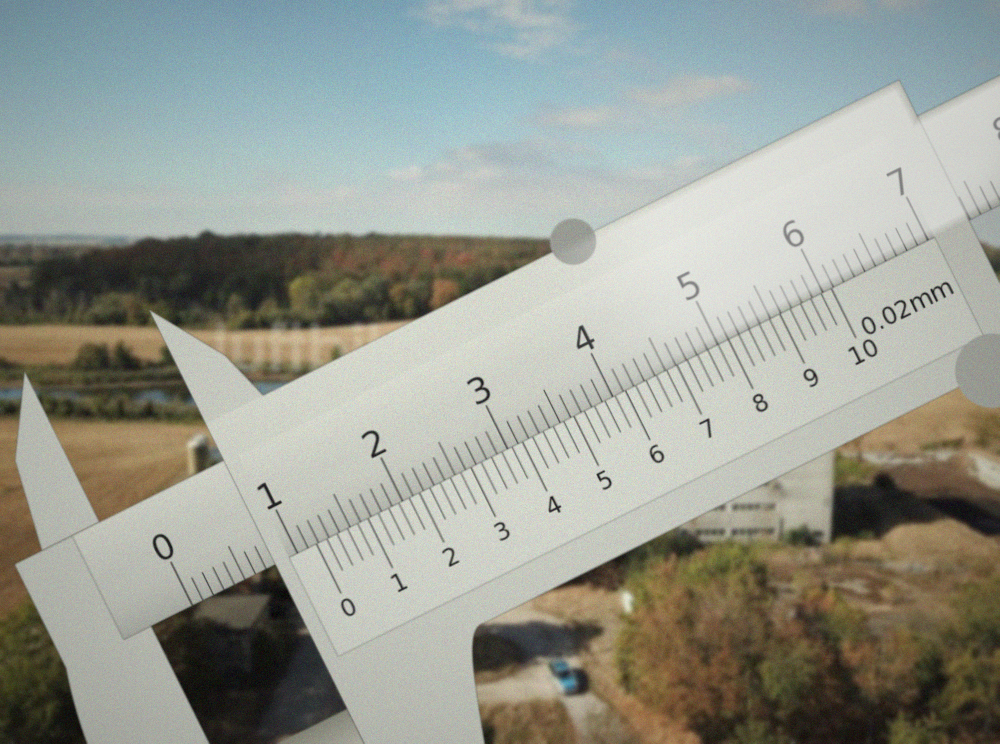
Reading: 11.8 (mm)
